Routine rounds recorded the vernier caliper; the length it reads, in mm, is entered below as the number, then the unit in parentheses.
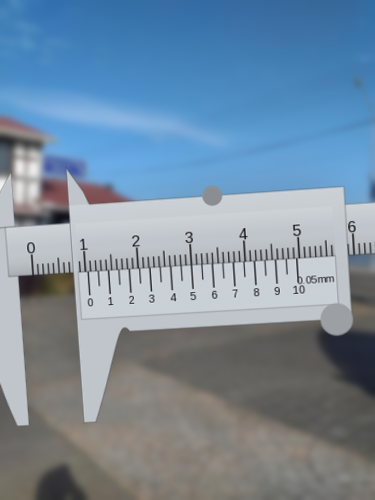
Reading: 10.5 (mm)
